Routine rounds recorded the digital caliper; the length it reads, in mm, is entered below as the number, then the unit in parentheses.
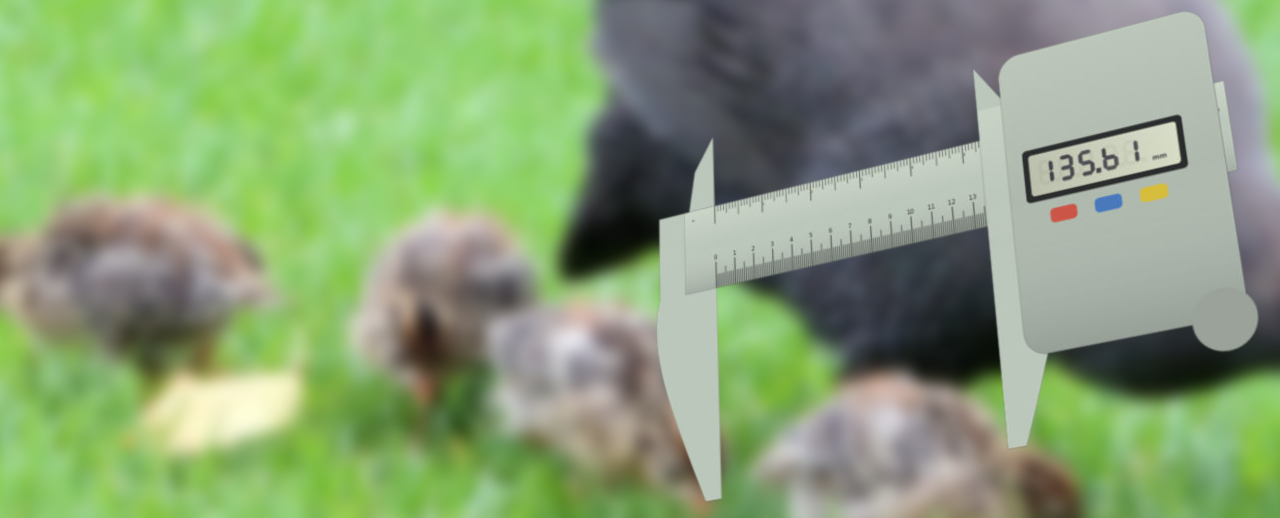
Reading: 135.61 (mm)
